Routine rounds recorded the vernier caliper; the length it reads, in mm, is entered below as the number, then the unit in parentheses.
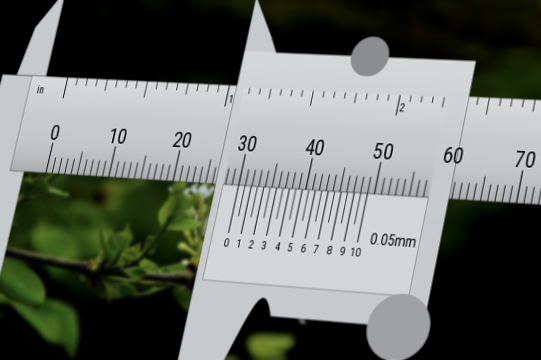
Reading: 30.0 (mm)
